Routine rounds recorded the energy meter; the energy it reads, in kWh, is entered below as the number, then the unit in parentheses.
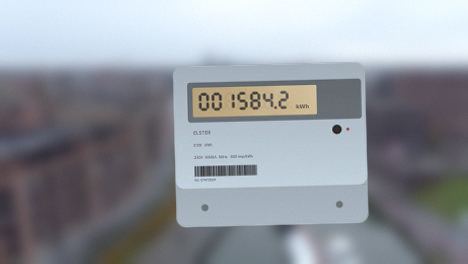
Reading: 1584.2 (kWh)
